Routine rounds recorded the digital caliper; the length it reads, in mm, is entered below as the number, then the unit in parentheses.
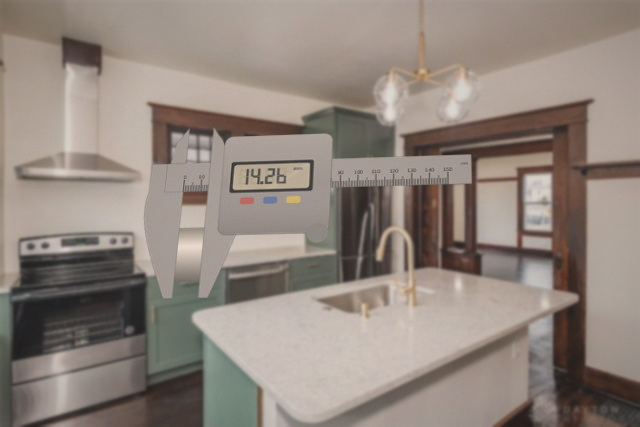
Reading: 14.26 (mm)
